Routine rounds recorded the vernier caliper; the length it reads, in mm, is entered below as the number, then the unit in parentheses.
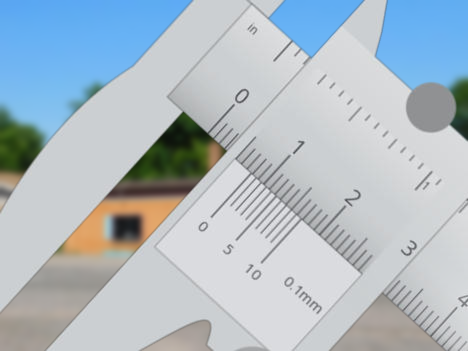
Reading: 7.8 (mm)
